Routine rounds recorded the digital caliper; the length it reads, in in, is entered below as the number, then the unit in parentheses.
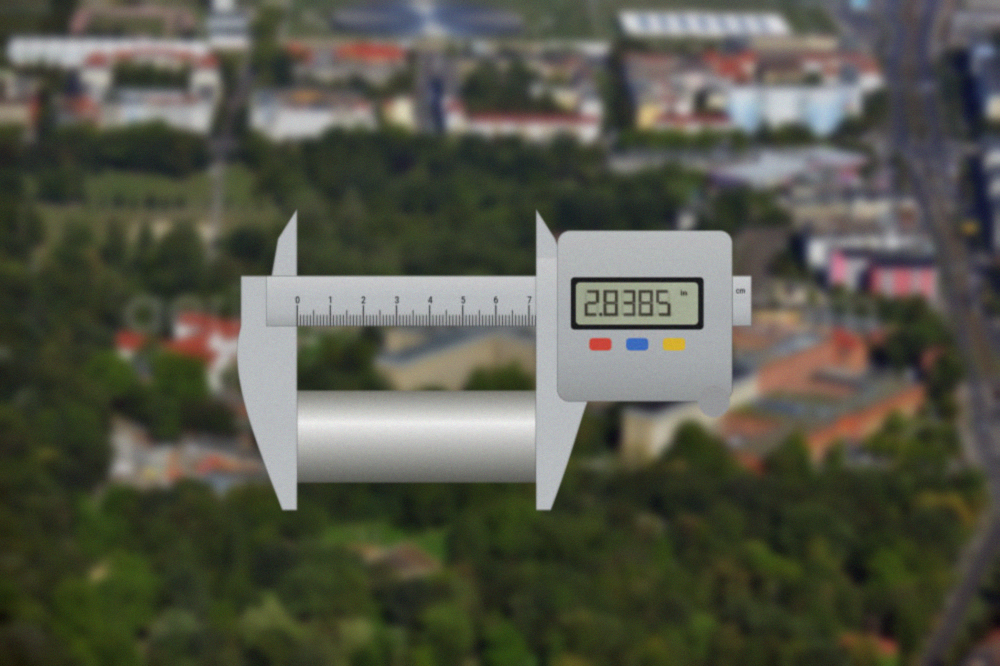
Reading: 2.8385 (in)
